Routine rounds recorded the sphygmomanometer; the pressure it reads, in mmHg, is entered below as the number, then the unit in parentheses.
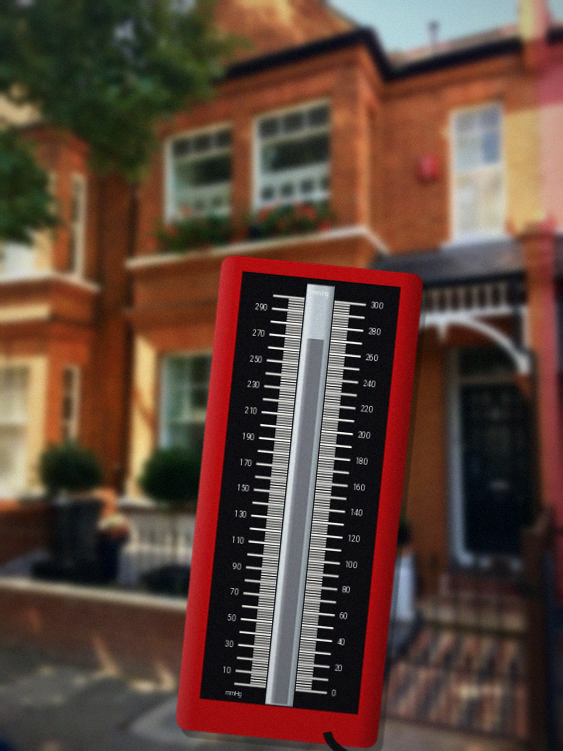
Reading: 270 (mmHg)
